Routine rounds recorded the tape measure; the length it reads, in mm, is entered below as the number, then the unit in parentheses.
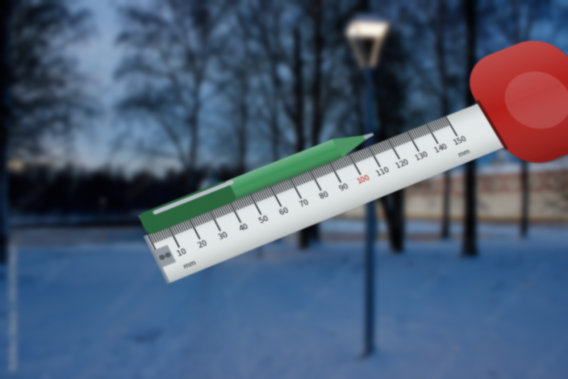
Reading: 115 (mm)
